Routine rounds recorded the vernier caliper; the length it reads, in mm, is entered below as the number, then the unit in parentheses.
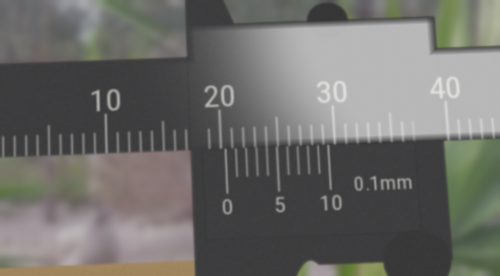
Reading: 20.4 (mm)
